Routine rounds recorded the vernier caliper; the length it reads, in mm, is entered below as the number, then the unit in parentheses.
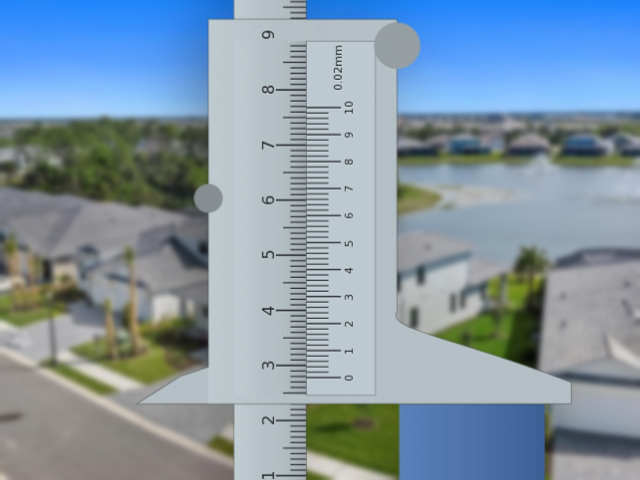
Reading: 27.8 (mm)
